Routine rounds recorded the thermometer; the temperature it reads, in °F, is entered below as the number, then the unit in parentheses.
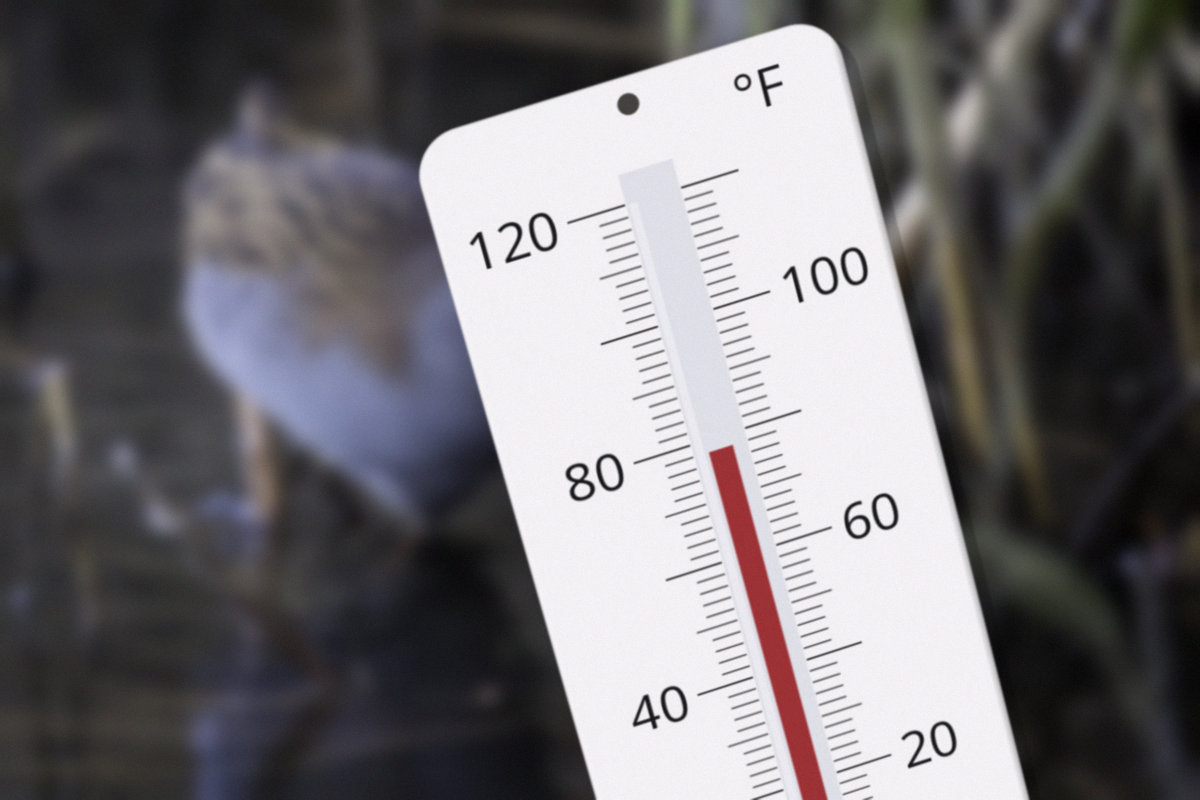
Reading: 78 (°F)
